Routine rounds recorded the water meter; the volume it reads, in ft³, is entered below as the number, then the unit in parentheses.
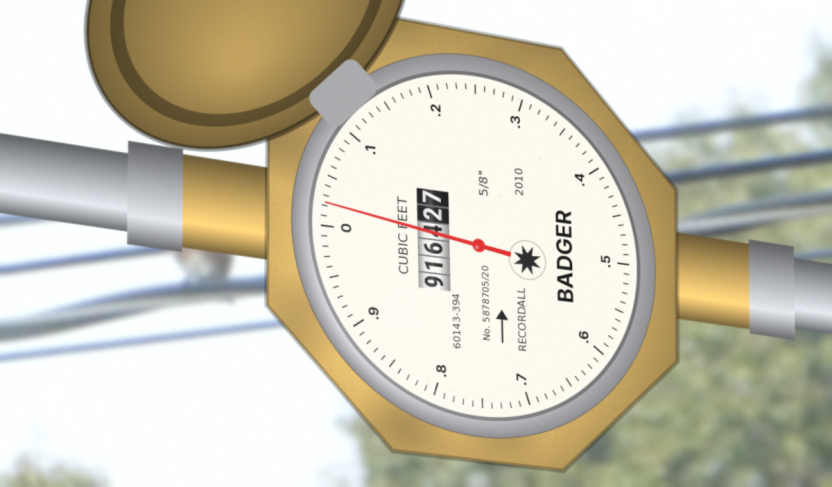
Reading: 916427.02 (ft³)
